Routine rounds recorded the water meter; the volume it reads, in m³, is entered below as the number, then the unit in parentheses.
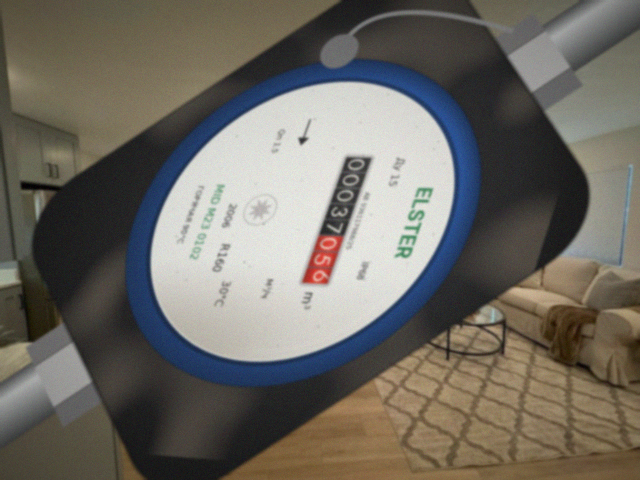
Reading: 37.056 (m³)
